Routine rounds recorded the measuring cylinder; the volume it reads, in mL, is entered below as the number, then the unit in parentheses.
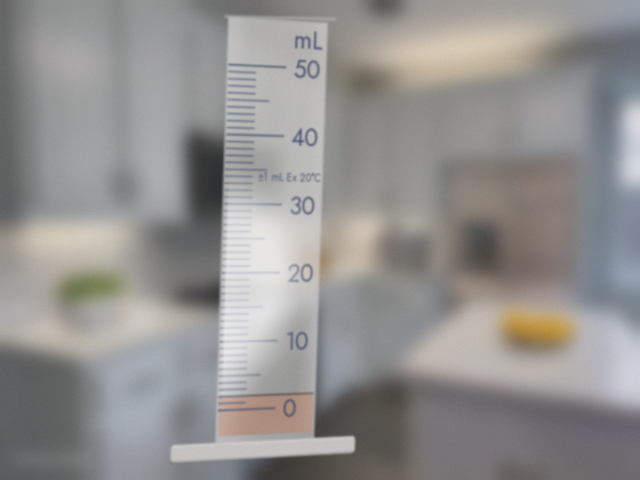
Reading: 2 (mL)
